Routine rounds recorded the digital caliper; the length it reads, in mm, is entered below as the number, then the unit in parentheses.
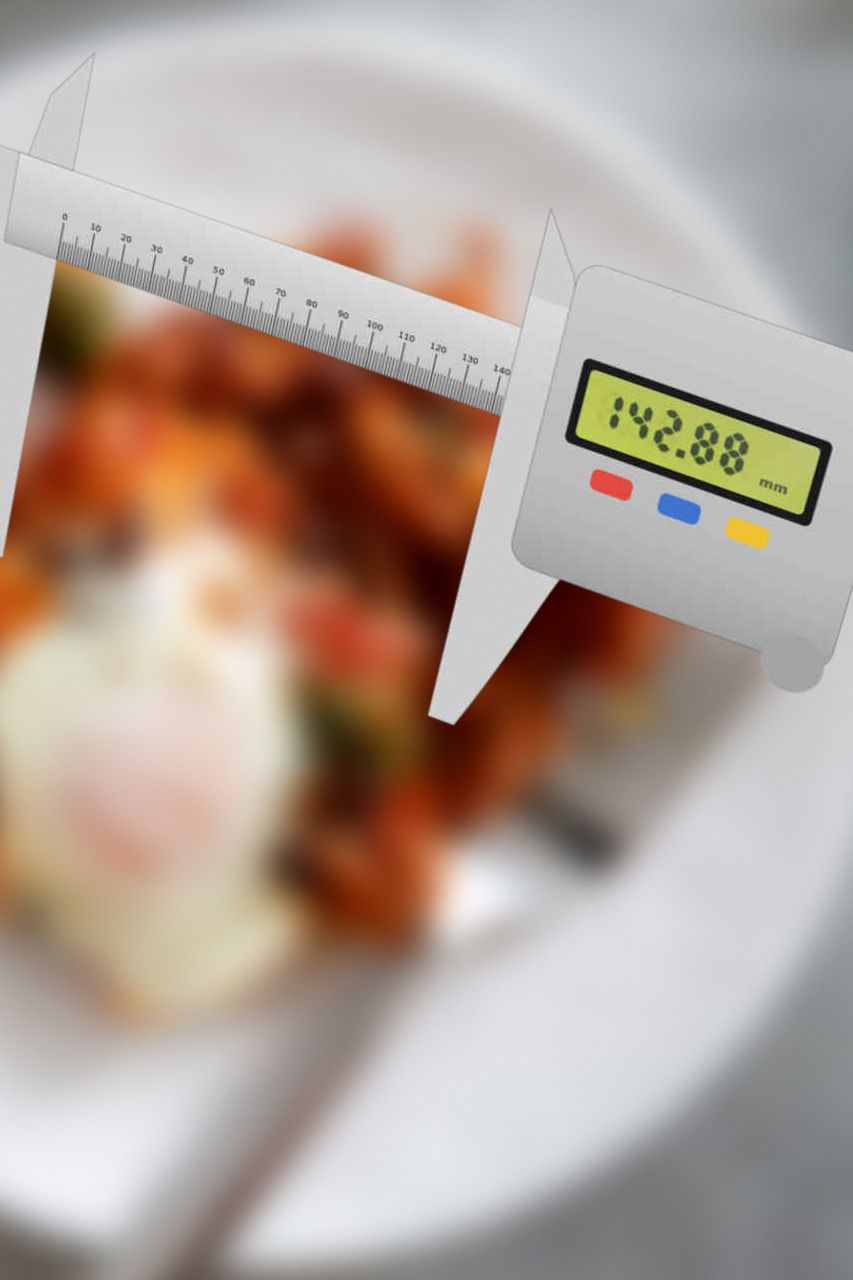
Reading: 142.88 (mm)
